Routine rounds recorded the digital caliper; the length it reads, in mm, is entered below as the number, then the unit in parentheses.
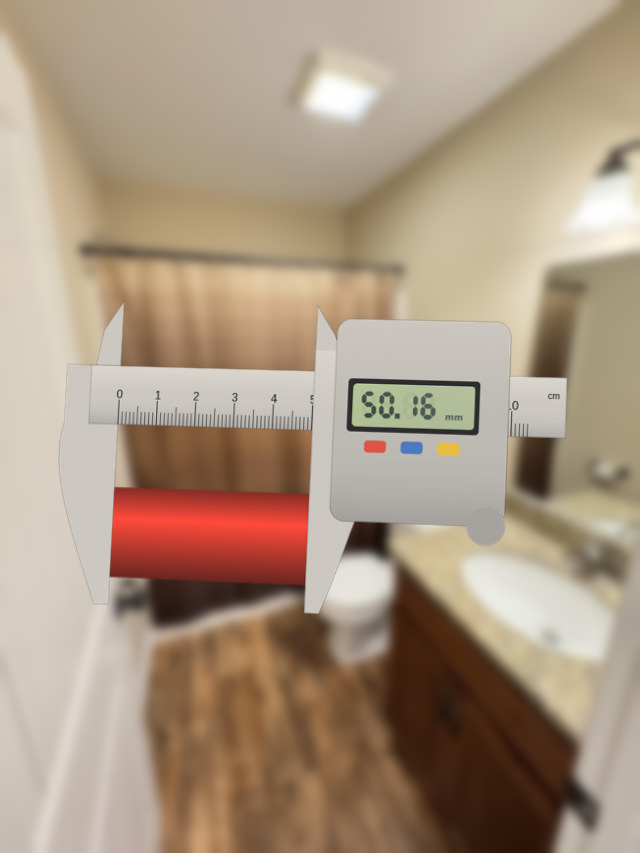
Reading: 50.16 (mm)
